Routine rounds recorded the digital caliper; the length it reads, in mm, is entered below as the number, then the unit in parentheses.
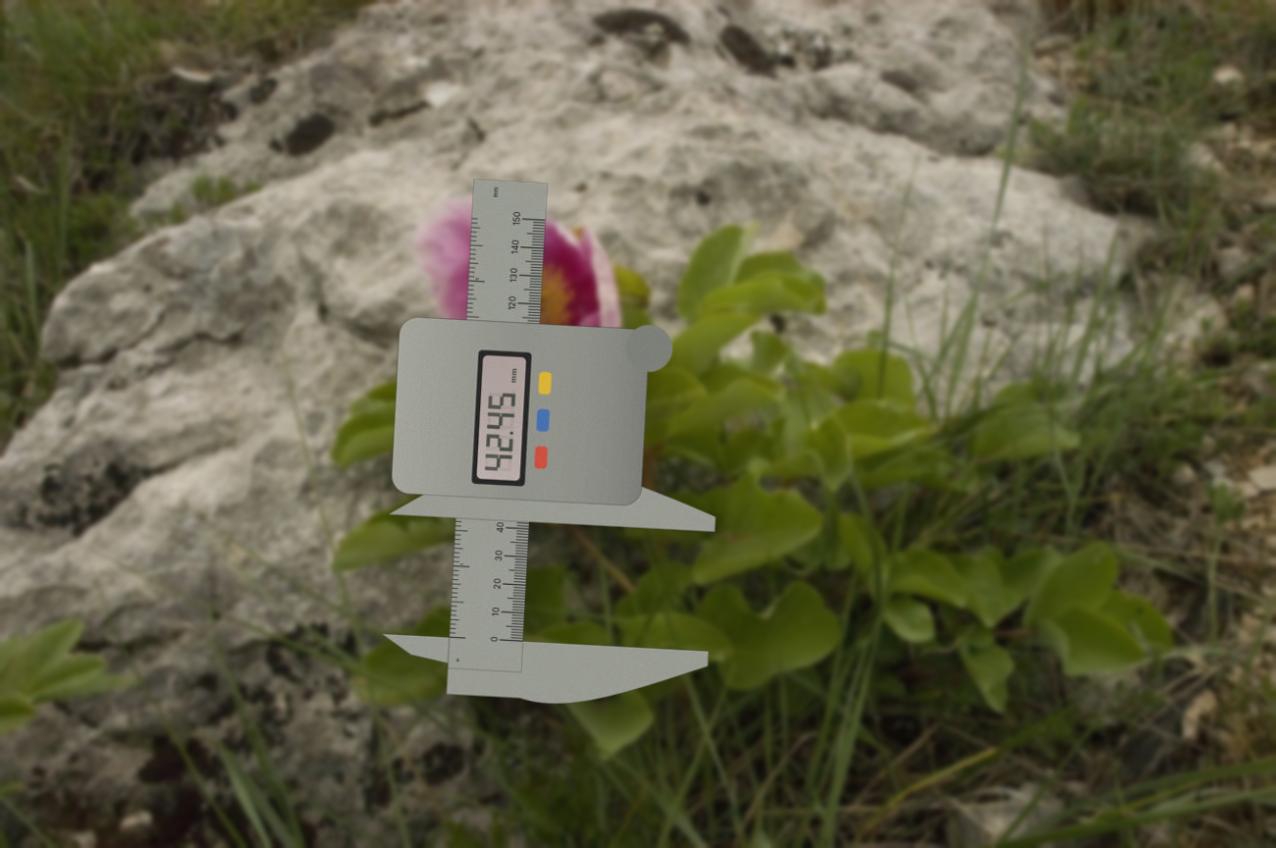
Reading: 42.45 (mm)
